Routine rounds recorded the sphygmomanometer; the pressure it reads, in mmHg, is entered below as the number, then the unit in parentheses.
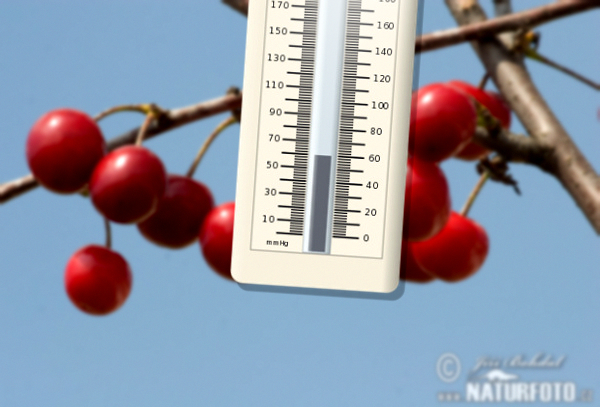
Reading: 60 (mmHg)
